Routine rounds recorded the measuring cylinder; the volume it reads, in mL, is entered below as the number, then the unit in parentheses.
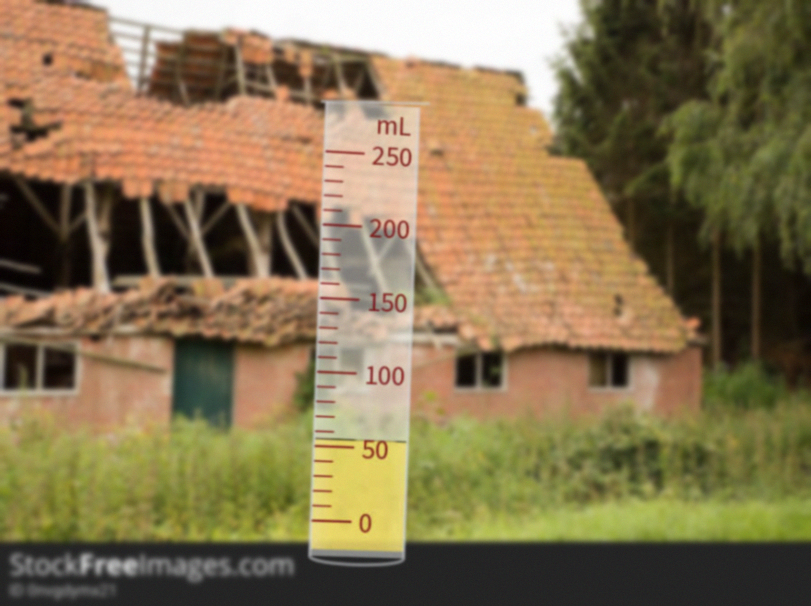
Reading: 55 (mL)
